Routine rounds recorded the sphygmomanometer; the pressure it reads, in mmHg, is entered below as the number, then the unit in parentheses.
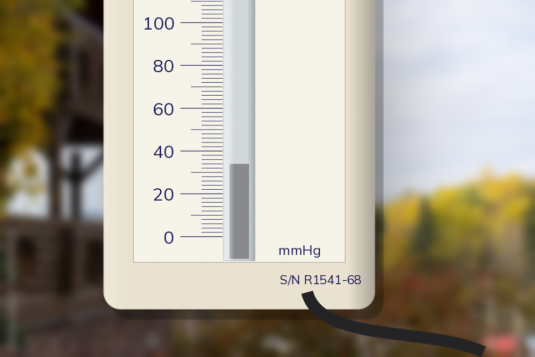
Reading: 34 (mmHg)
